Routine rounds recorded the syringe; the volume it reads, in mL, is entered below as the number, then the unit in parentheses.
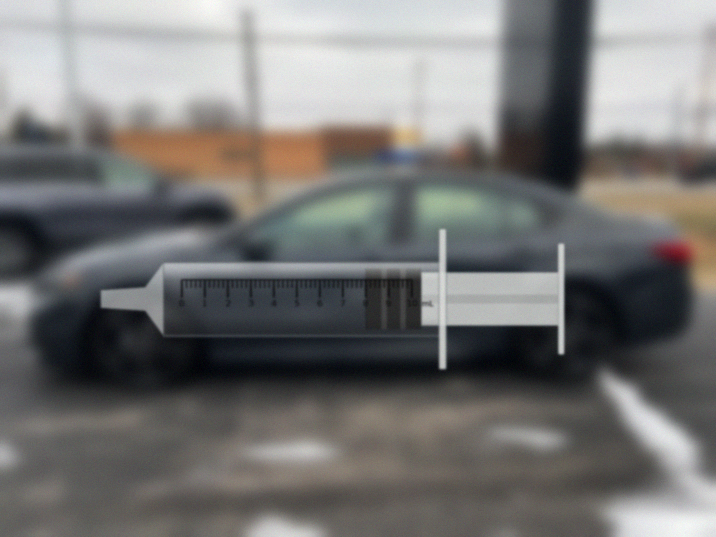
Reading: 8 (mL)
